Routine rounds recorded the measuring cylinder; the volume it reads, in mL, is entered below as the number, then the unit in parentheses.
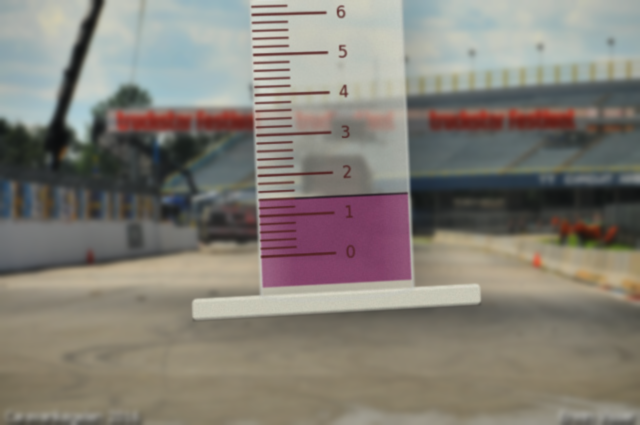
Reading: 1.4 (mL)
